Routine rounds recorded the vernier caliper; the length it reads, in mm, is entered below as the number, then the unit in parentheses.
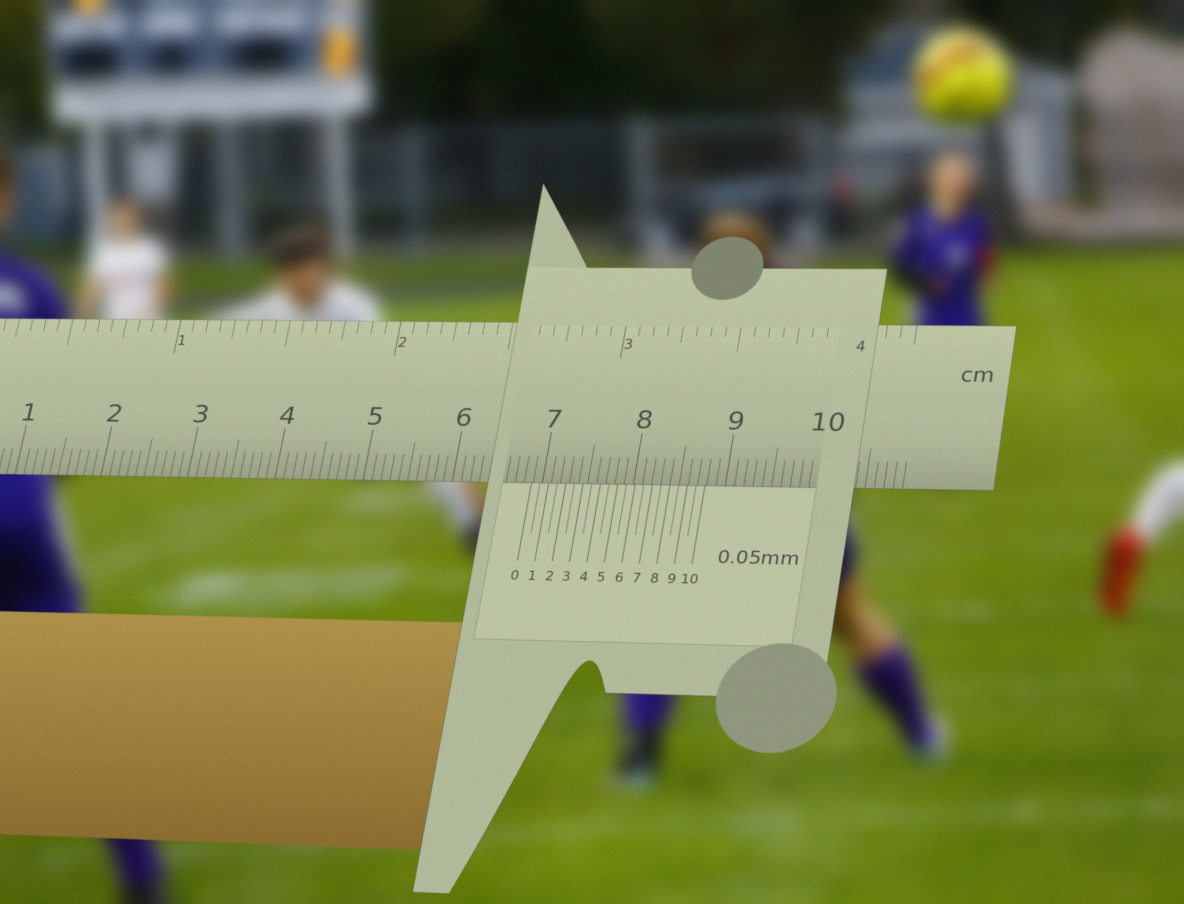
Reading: 68.8 (mm)
